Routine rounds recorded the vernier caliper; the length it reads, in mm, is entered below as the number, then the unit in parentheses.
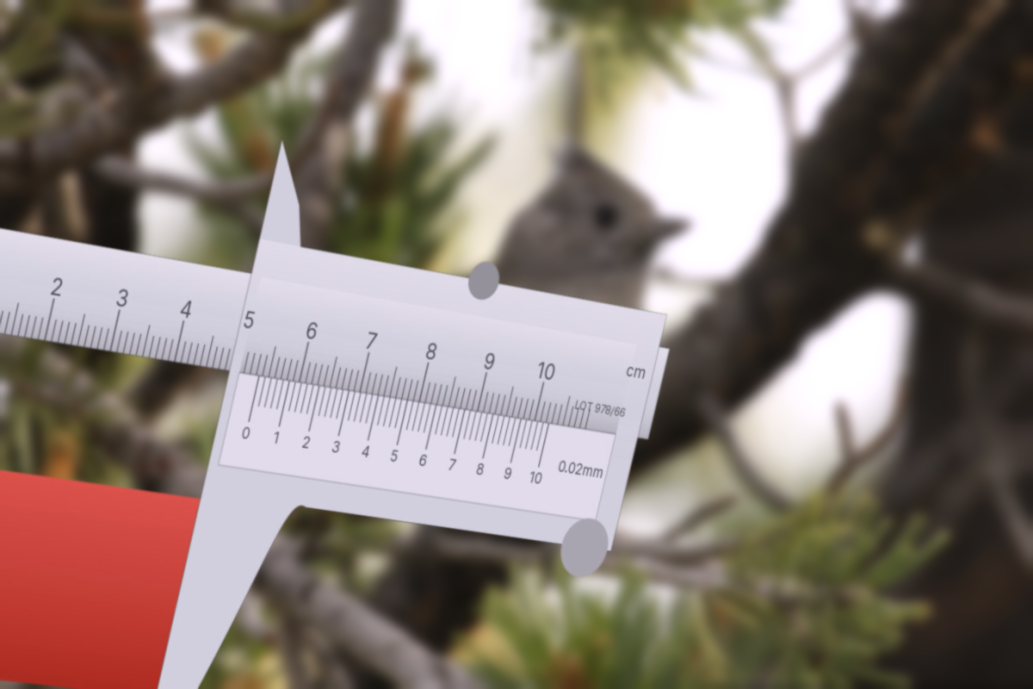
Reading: 53.5 (mm)
